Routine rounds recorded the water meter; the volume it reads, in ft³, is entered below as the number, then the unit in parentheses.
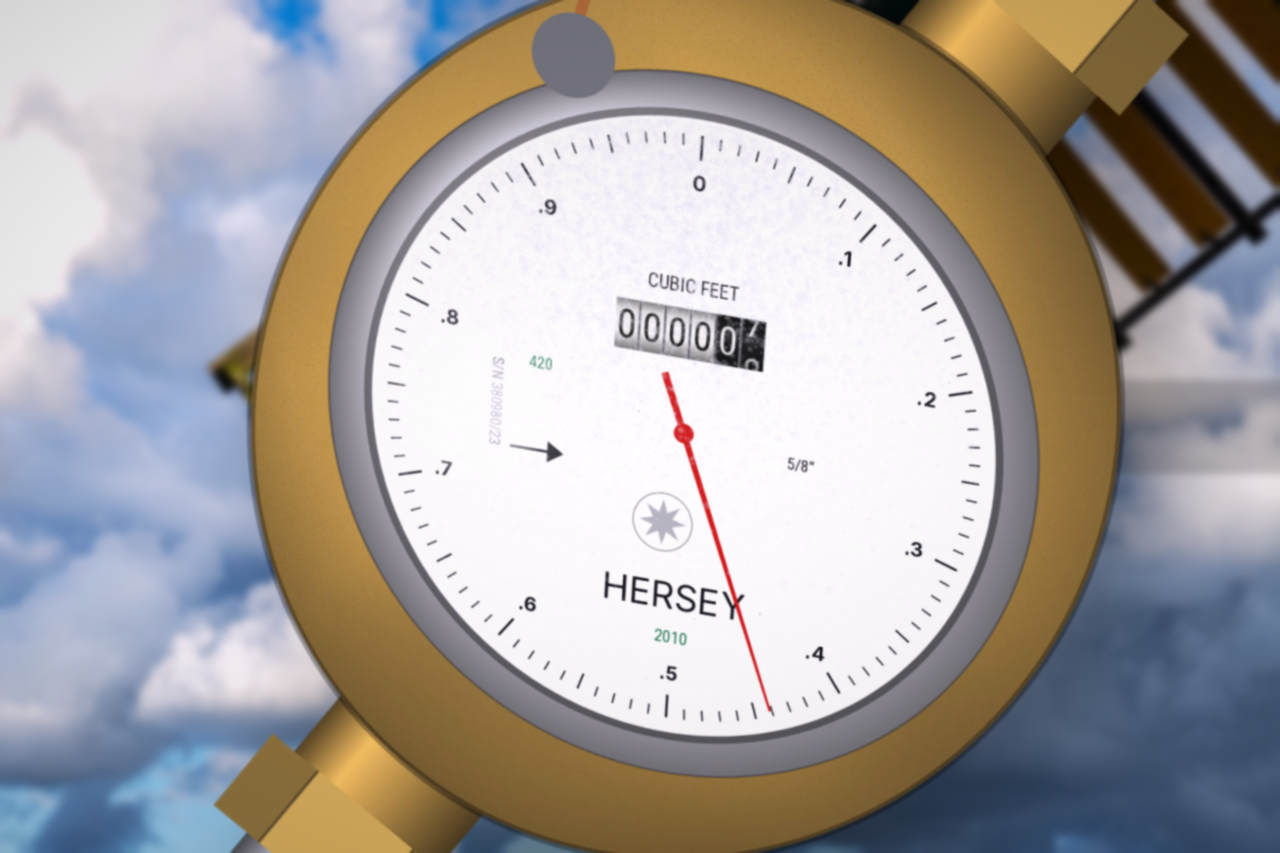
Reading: 7.44 (ft³)
